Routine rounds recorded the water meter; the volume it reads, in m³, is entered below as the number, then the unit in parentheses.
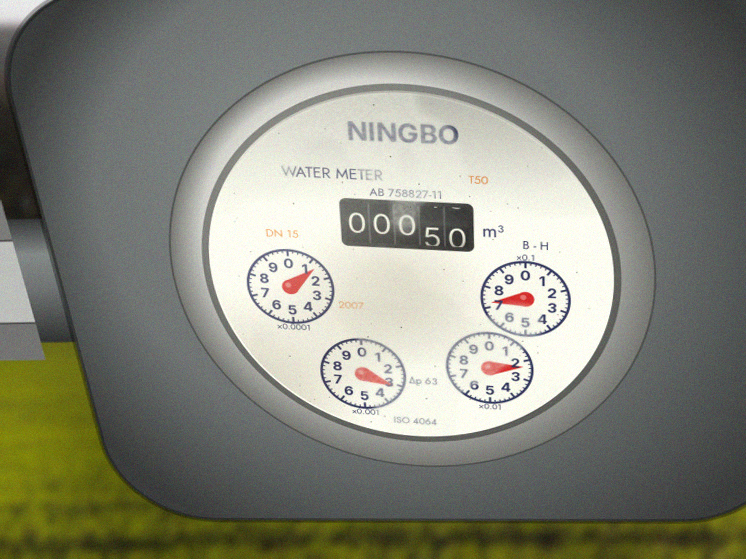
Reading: 49.7231 (m³)
